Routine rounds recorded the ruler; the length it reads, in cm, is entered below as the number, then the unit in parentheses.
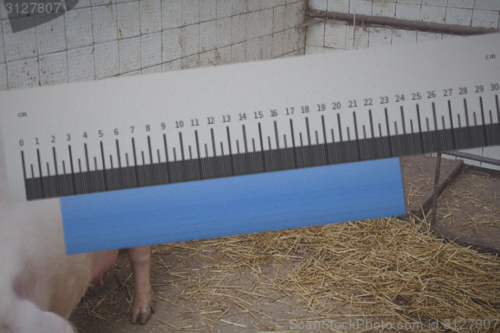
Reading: 21.5 (cm)
